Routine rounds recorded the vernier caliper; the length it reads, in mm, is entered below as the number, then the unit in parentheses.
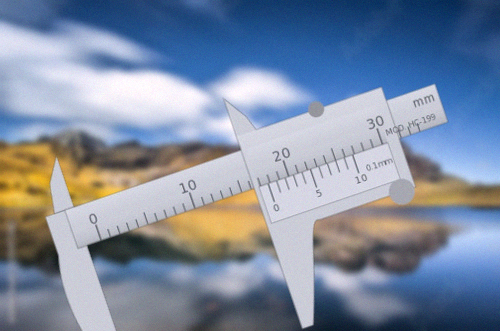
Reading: 17.8 (mm)
